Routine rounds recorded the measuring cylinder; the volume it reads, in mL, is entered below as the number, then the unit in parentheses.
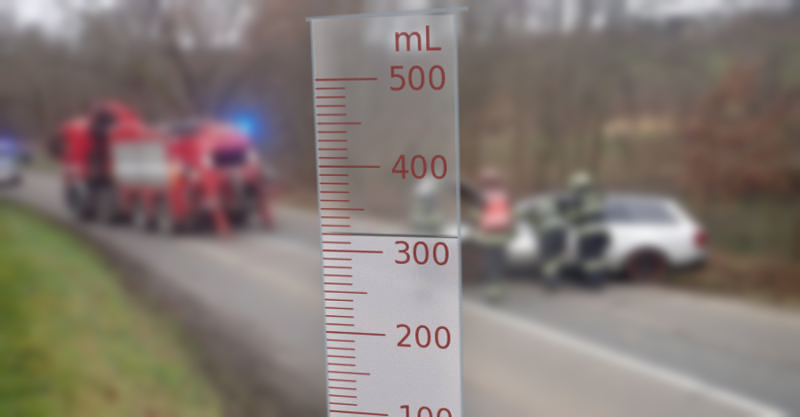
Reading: 320 (mL)
